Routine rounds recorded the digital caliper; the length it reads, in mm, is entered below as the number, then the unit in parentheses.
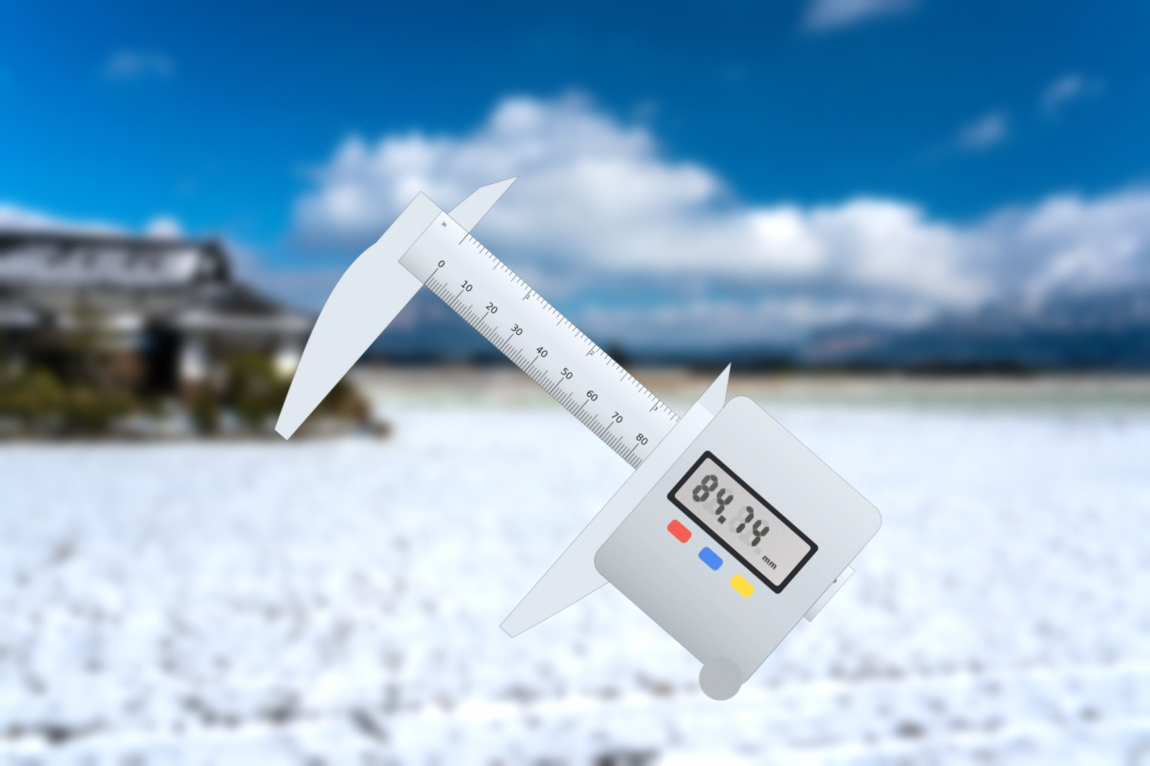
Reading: 84.74 (mm)
